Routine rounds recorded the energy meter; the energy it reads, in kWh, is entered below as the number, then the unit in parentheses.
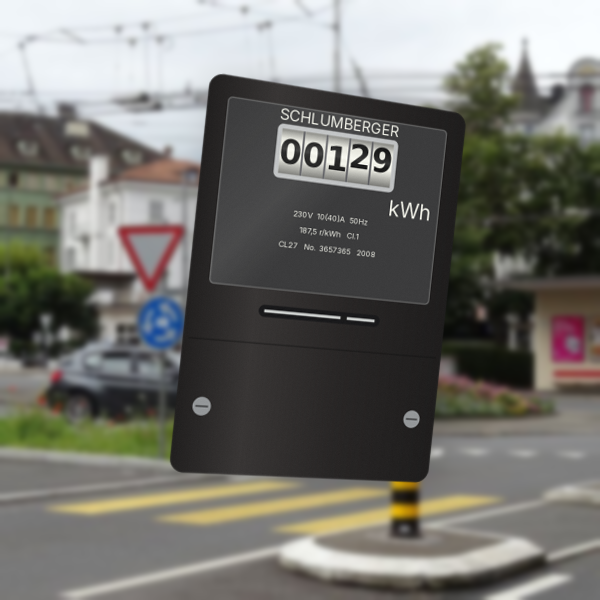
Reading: 129 (kWh)
